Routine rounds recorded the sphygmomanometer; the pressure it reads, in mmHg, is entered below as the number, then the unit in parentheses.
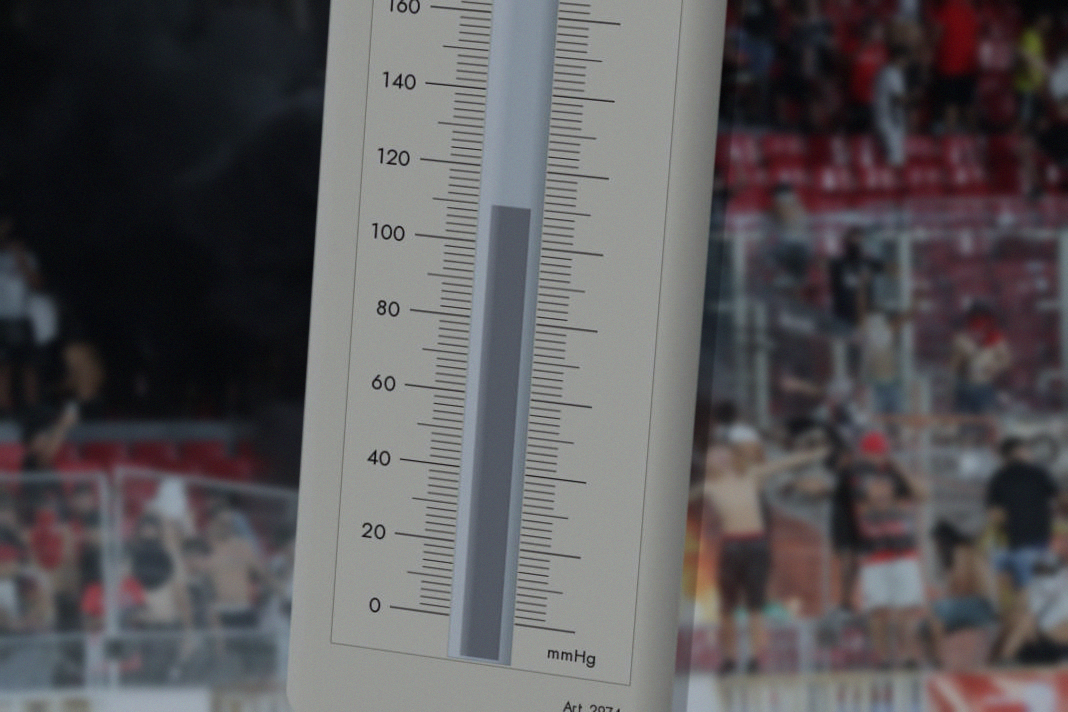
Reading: 110 (mmHg)
